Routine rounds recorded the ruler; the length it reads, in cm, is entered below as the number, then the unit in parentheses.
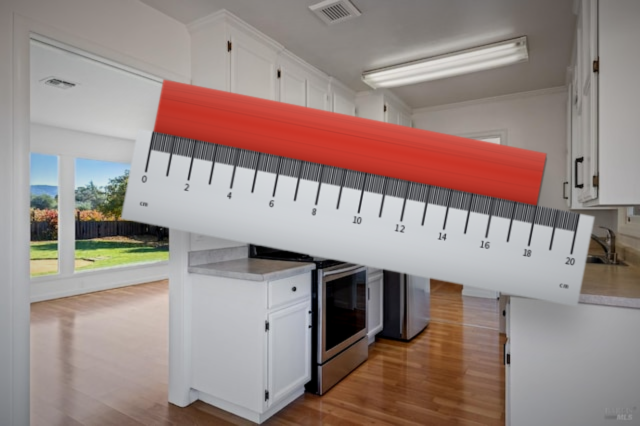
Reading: 18 (cm)
